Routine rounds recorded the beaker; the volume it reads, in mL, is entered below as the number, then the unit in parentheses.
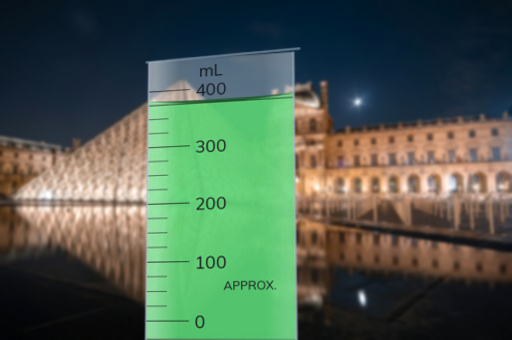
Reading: 375 (mL)
